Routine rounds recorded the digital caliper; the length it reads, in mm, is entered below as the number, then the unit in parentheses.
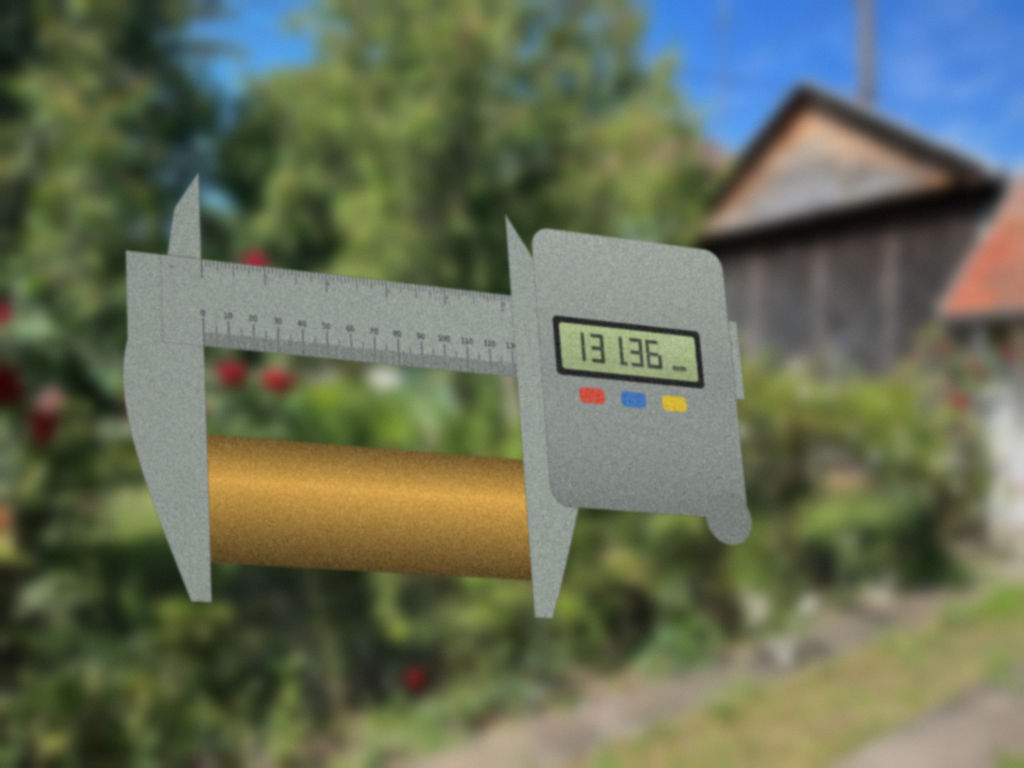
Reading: 131.36 (mm)
